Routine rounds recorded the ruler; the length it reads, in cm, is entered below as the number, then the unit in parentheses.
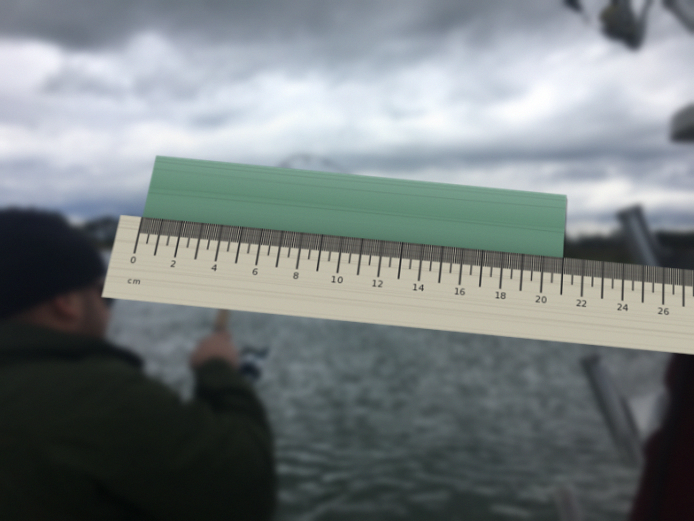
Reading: 21 (cm)
